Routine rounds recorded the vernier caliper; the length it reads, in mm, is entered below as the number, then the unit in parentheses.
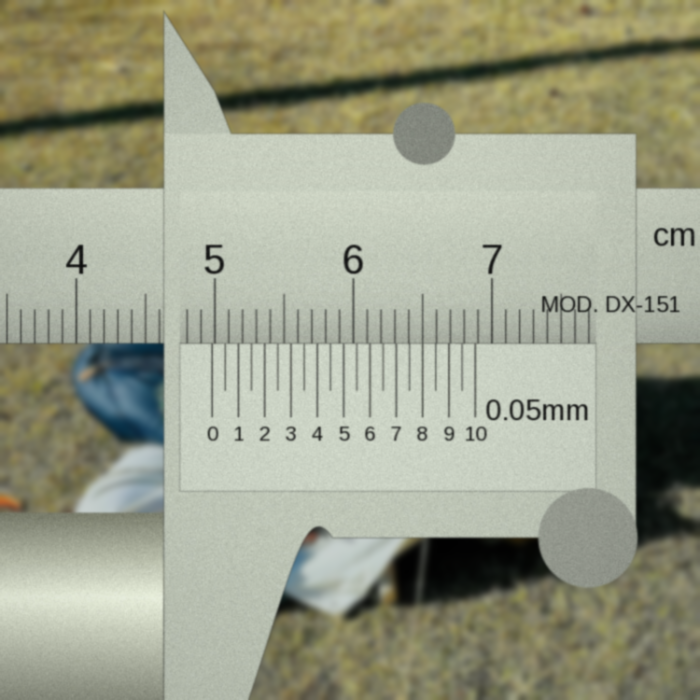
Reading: 49.8 (mm)
